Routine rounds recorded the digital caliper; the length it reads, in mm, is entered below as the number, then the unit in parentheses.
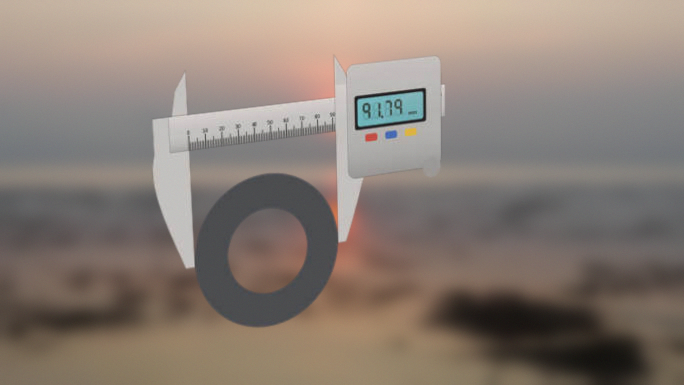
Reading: 91.79 (mm)
